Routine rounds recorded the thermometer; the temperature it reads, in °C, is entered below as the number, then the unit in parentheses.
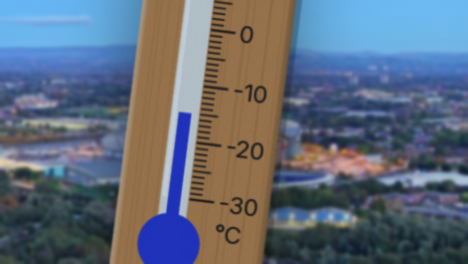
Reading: -15 (°C)
